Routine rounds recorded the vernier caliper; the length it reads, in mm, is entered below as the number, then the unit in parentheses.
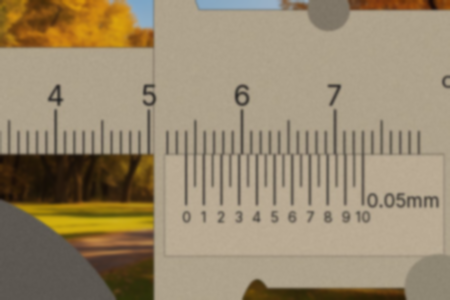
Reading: 54.0 (mm)
